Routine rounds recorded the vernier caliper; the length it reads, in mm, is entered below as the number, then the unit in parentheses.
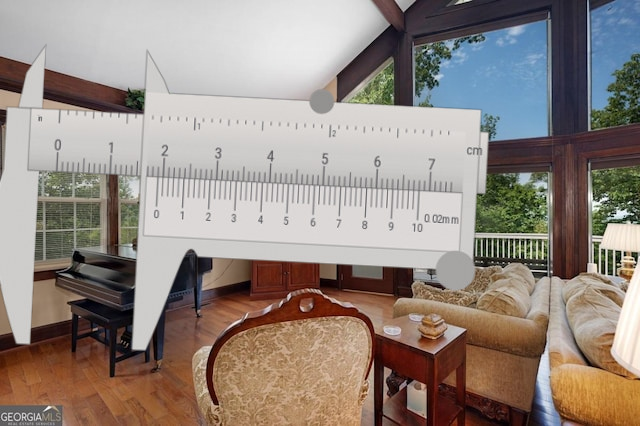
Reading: 19.0 (mm)
